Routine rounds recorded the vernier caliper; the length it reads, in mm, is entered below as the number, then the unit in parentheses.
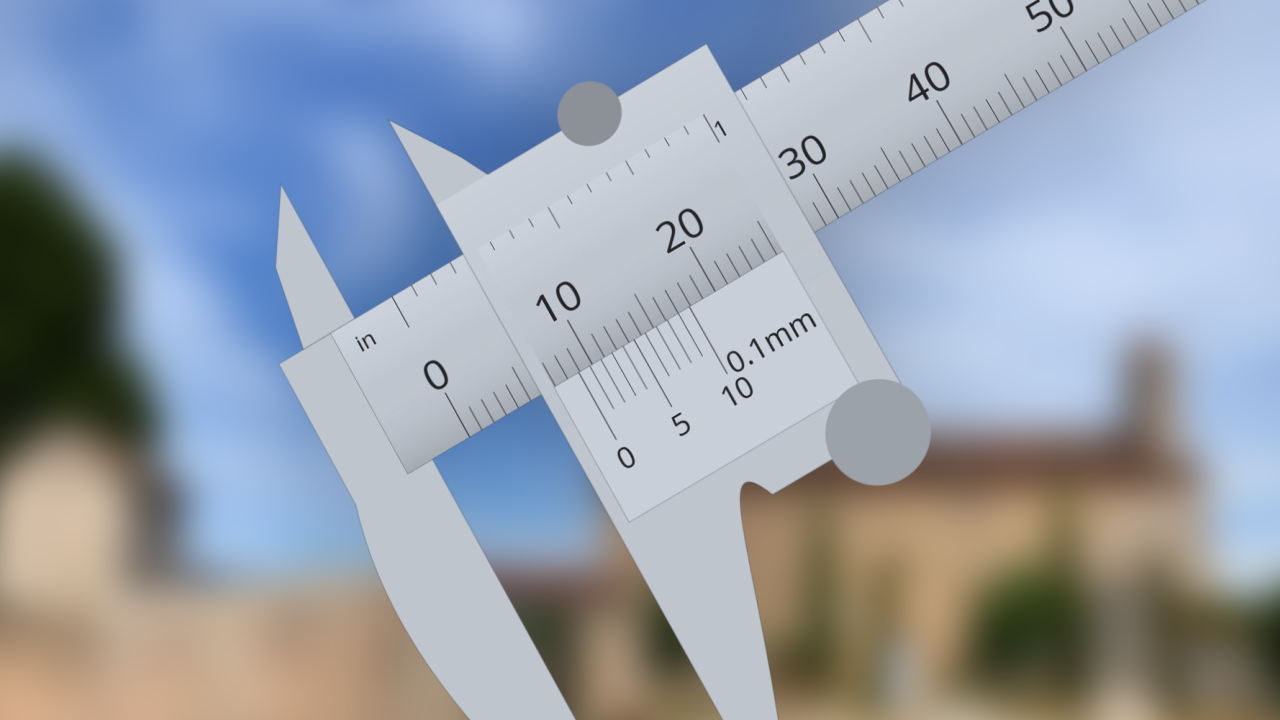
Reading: 8.9 (mm)
